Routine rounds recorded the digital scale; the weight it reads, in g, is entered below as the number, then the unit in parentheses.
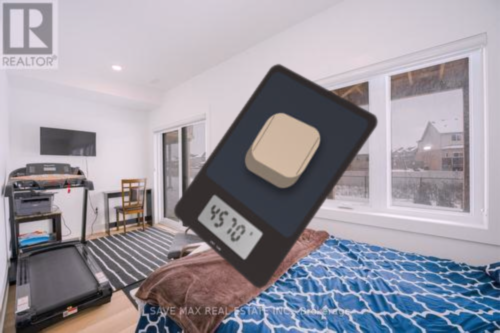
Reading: 4570 (g)
